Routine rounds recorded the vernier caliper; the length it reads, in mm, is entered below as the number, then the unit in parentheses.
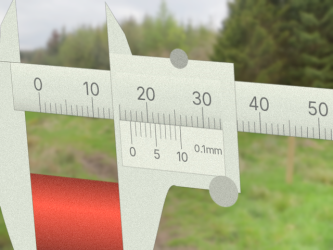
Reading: 16.8 (mm)
